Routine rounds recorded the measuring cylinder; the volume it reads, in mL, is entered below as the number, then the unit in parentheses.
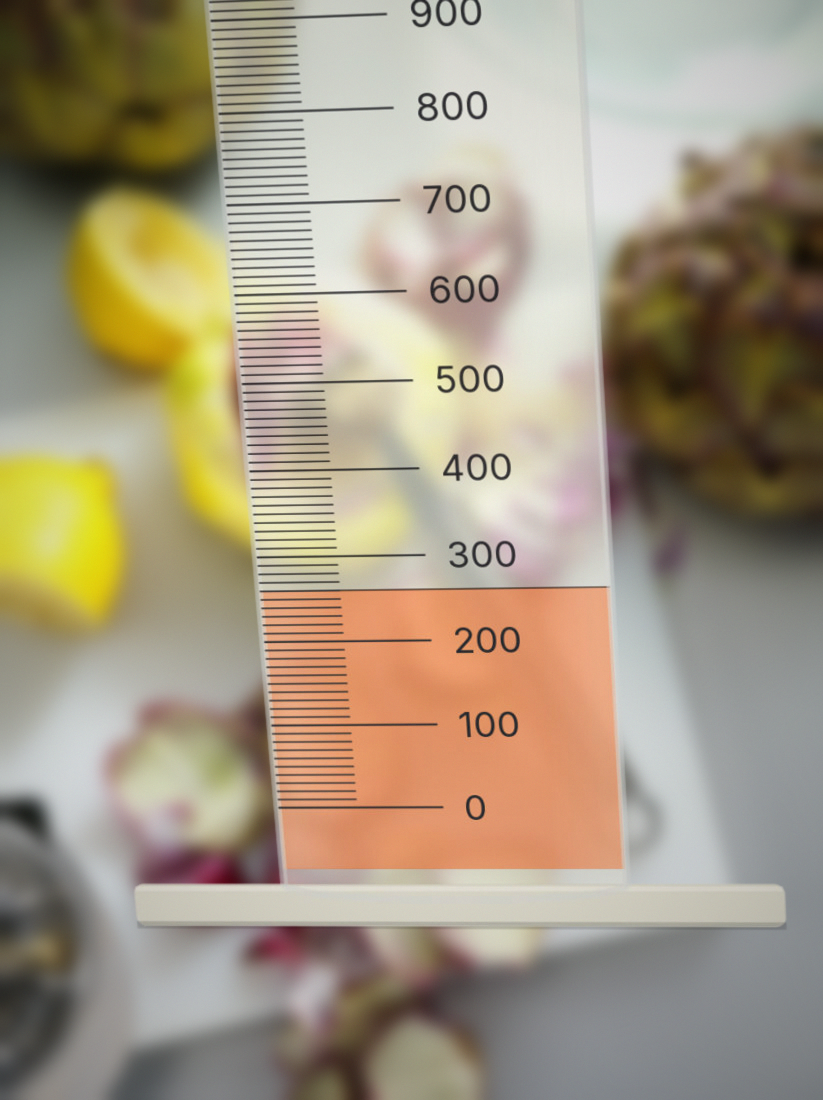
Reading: 260 (mL)
